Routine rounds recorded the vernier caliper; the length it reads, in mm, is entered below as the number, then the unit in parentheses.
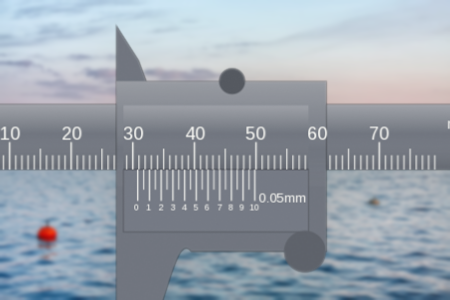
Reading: 30.8 (mm)
